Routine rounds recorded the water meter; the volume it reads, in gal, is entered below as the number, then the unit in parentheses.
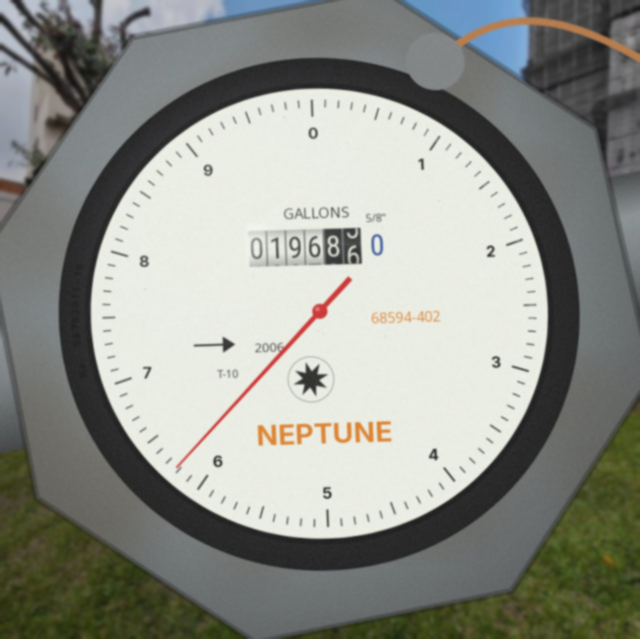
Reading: 196856.2 (gal)
